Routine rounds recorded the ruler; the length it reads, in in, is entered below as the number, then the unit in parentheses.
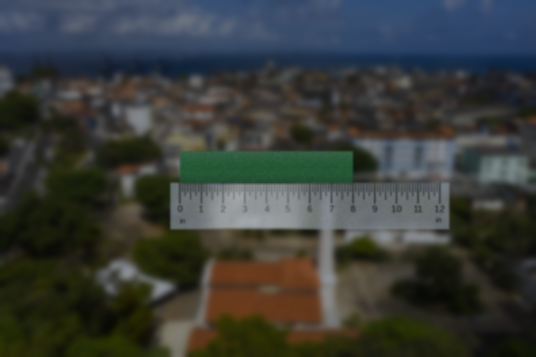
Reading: 8 (in)
